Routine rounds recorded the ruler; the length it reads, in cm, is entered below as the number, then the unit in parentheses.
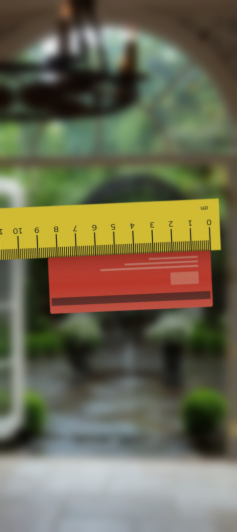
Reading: 8.5 (cm)
